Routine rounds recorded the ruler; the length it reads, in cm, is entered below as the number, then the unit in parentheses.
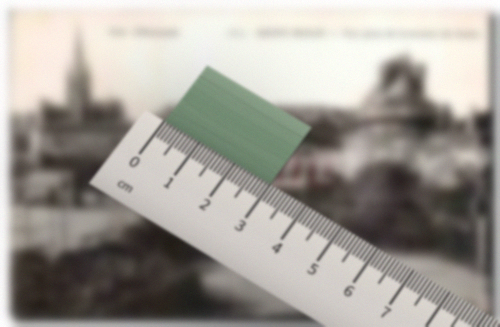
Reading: 3 (cm)
